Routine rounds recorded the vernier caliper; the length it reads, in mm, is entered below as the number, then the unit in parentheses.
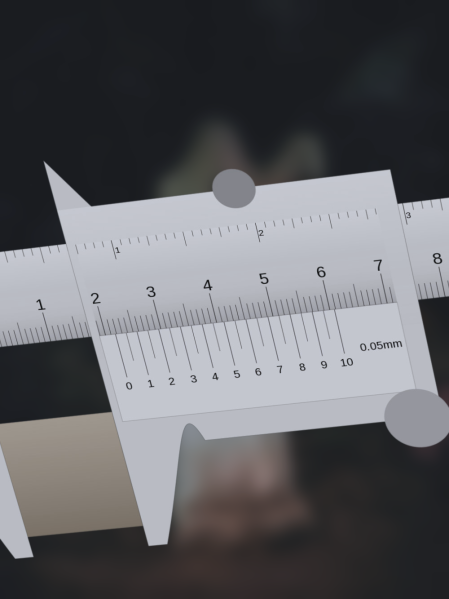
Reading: 21.8 (mm)
